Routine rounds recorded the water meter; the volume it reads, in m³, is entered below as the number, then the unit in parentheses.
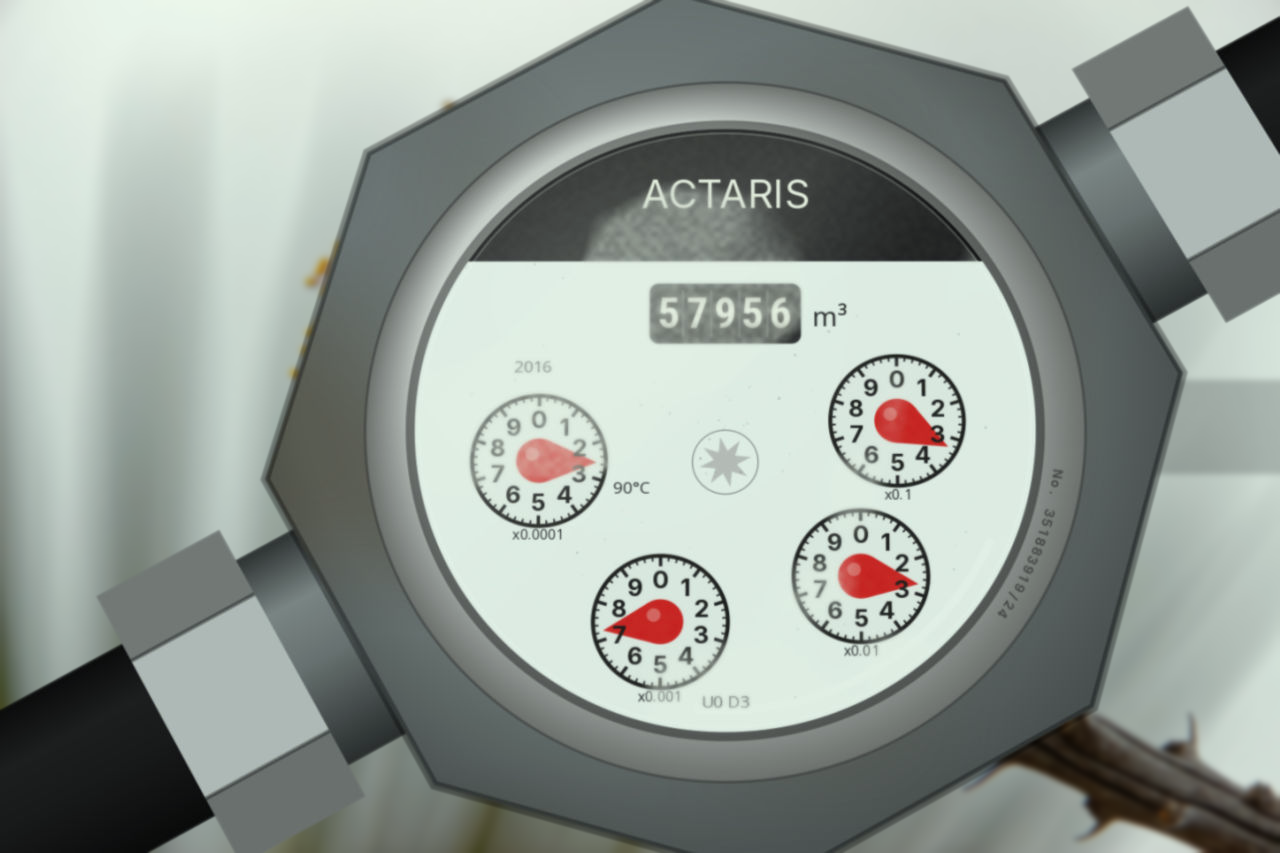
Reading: 57956.3272 (m³)
